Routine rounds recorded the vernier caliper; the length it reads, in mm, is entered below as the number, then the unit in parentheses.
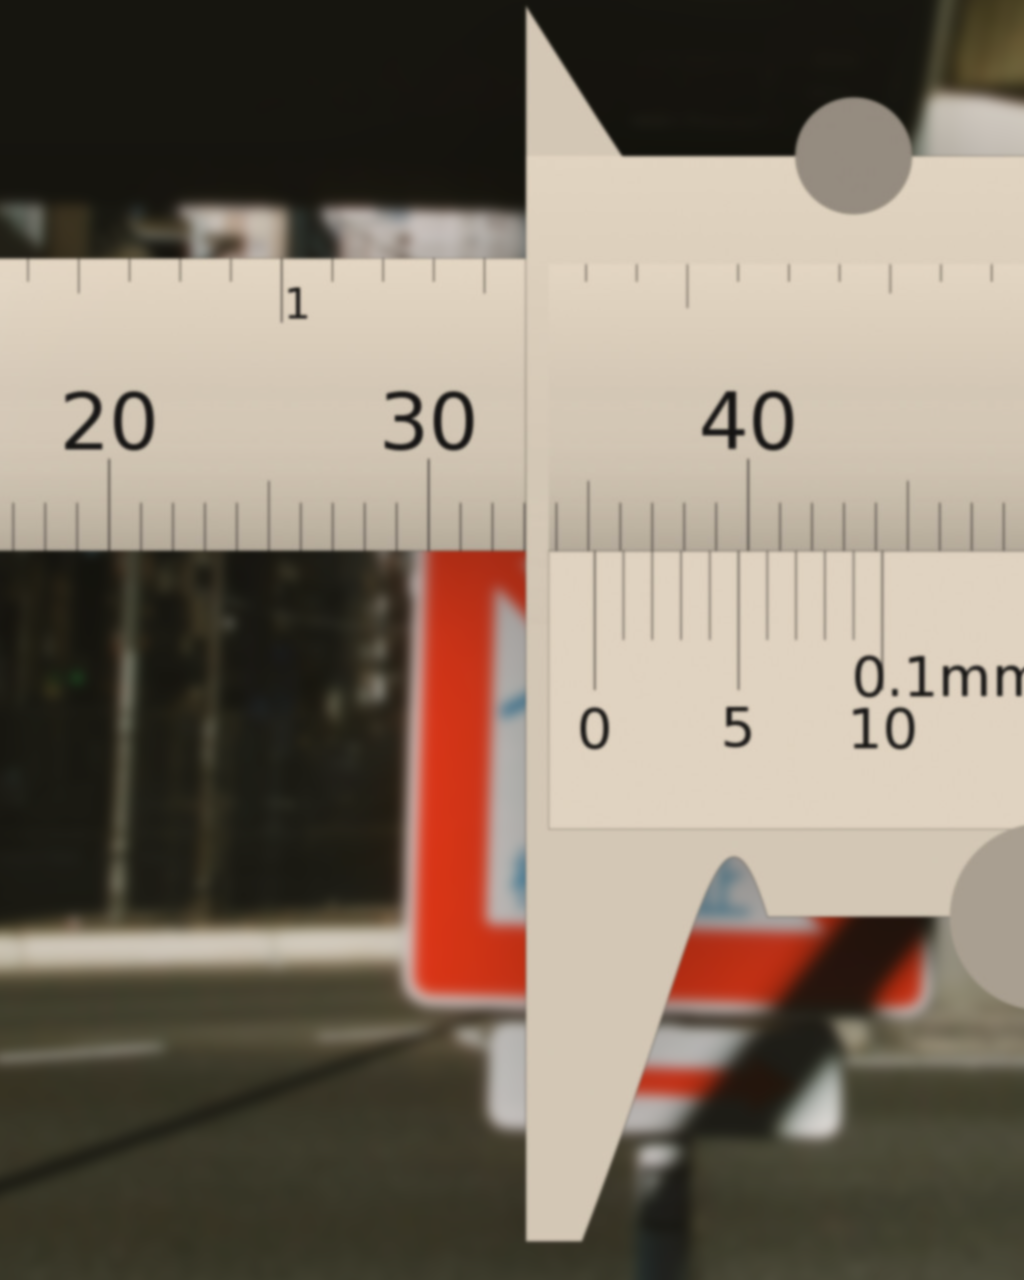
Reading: 35.2 (mm)
